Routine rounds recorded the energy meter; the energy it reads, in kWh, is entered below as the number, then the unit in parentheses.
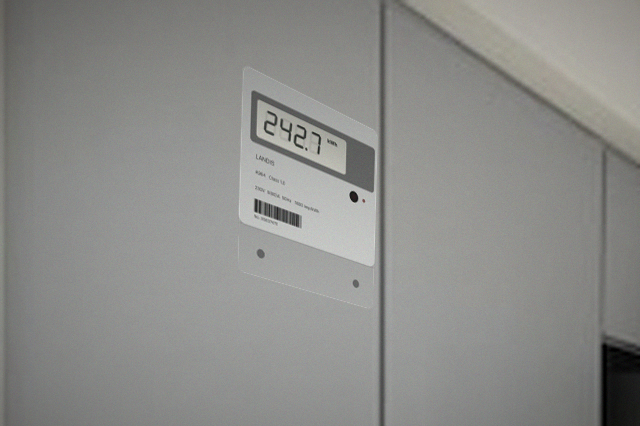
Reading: 242.7 (kWh)
